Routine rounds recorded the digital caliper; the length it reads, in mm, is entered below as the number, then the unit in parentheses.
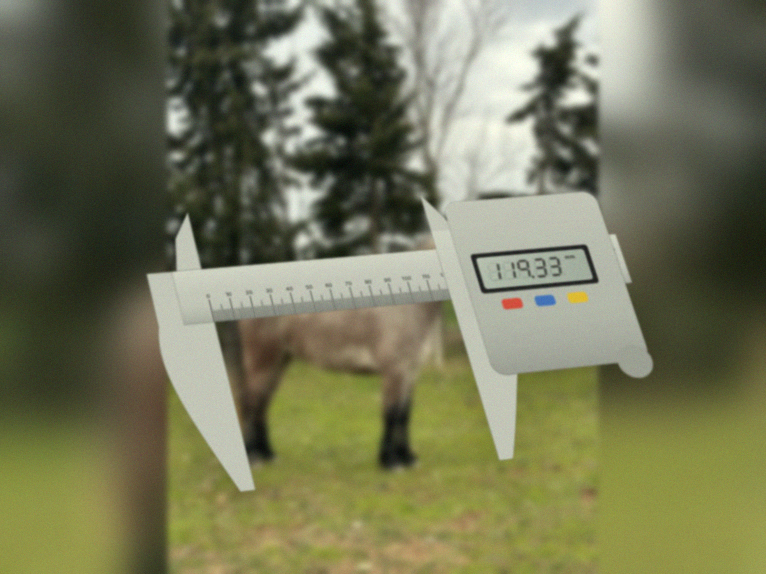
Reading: 119.33 (mm)
